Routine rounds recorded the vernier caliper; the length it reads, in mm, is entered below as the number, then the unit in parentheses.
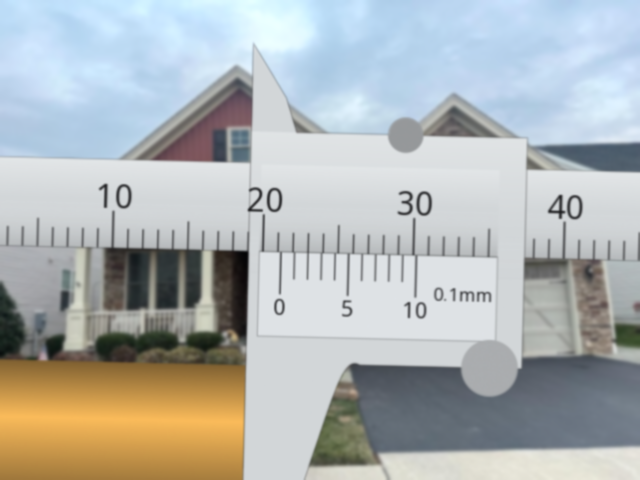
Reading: 21.2 (mm)
